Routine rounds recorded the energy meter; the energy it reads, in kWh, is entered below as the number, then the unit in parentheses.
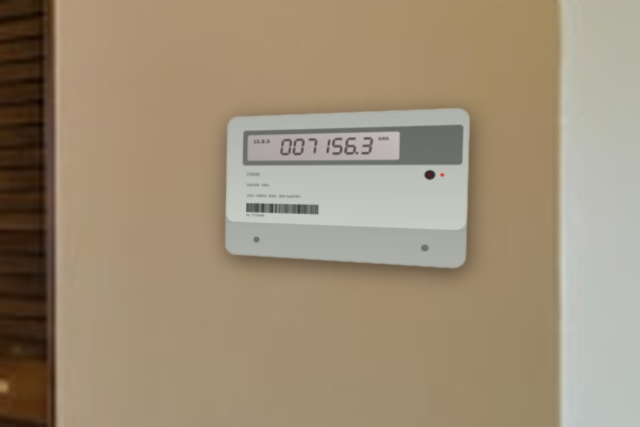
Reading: 7156.3 (kWh)
